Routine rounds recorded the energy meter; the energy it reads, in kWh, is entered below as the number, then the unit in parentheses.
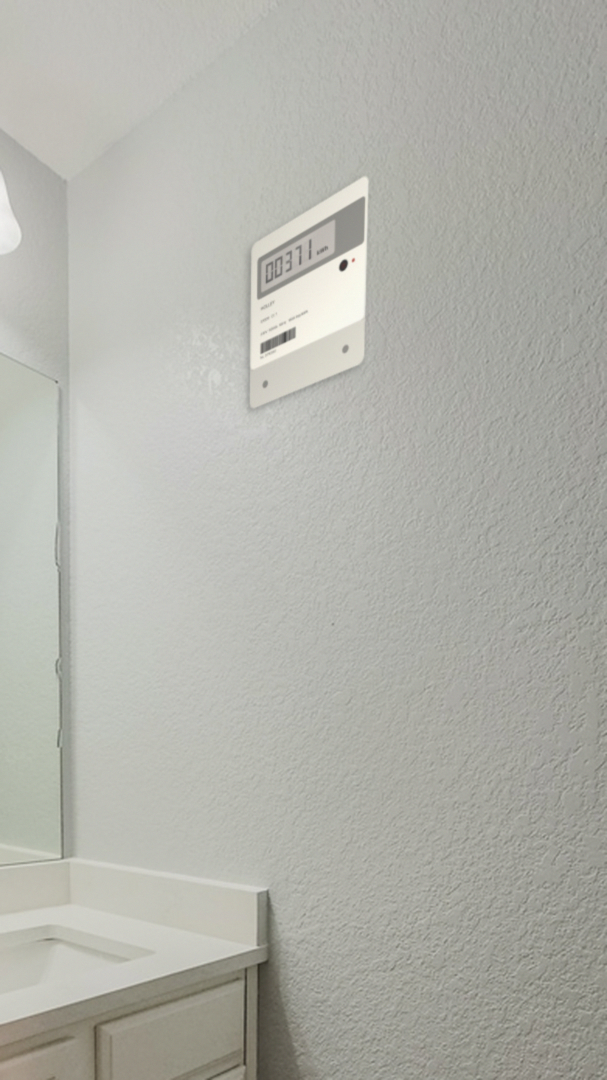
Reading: 371 (kWh)
